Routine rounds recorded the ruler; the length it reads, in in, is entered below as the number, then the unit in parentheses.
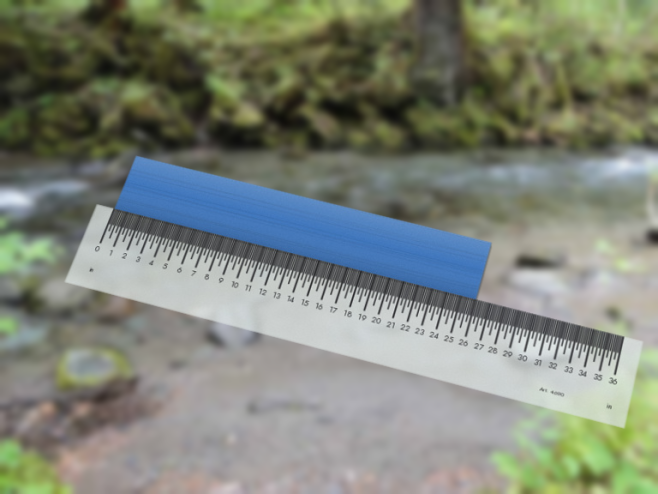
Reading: 26 (in)
